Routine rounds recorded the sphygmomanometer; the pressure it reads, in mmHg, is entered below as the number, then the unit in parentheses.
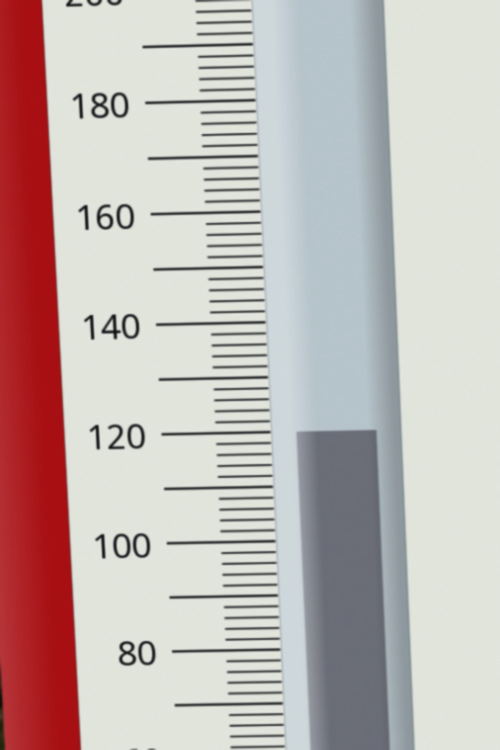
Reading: 120 (mmHg)
